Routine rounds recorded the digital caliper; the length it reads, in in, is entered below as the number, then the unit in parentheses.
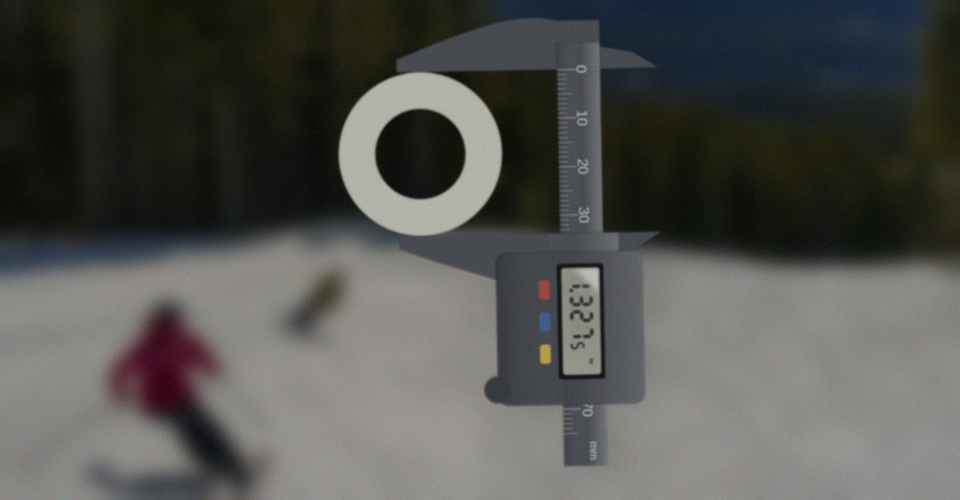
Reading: 1.3275 (in)
